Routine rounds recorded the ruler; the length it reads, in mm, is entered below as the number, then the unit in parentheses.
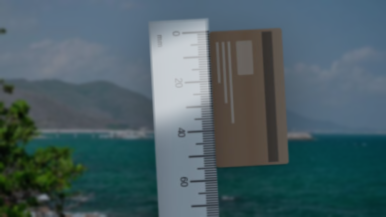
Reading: 55 (mm)
